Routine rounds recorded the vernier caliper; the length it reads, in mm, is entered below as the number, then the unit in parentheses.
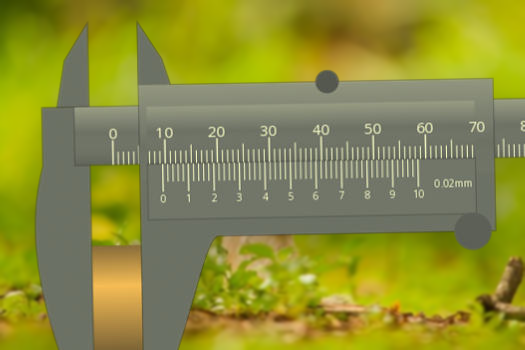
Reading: 9.5 (mm)
